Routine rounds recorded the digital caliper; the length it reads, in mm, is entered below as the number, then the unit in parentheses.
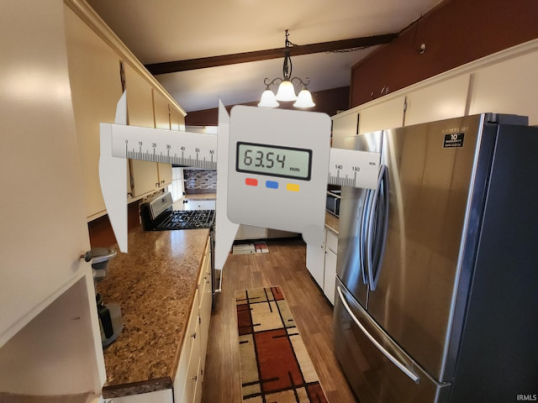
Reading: 63.54 (mm)
